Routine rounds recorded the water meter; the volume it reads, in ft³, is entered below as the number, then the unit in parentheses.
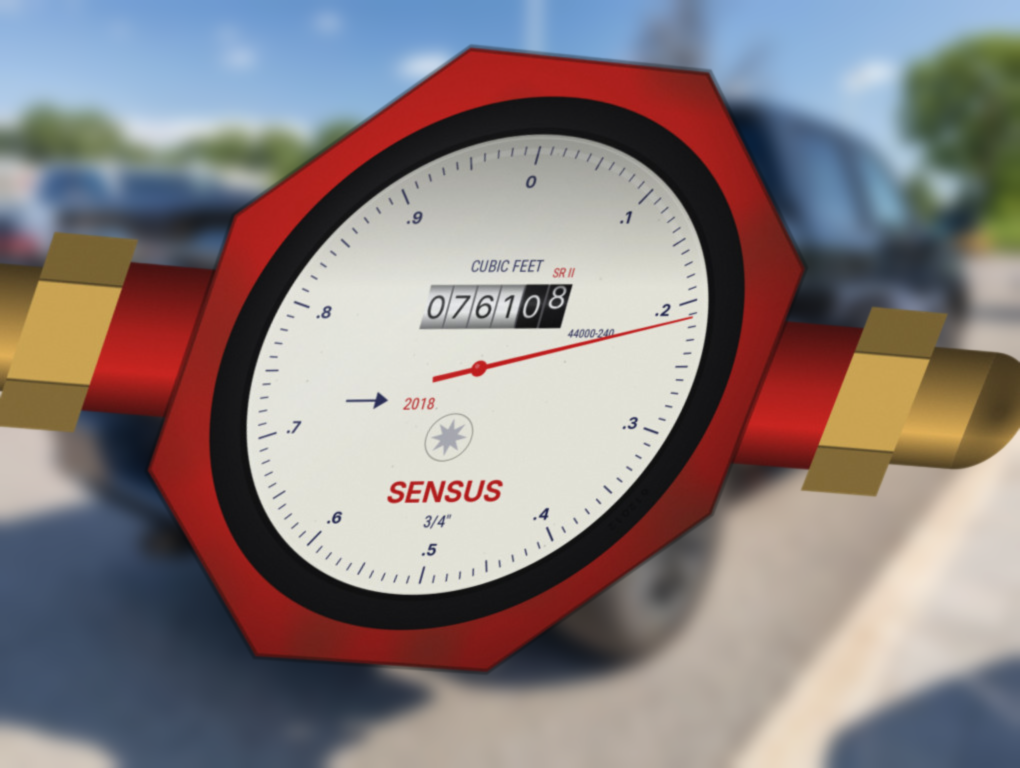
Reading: 76108.21 (ft³)
